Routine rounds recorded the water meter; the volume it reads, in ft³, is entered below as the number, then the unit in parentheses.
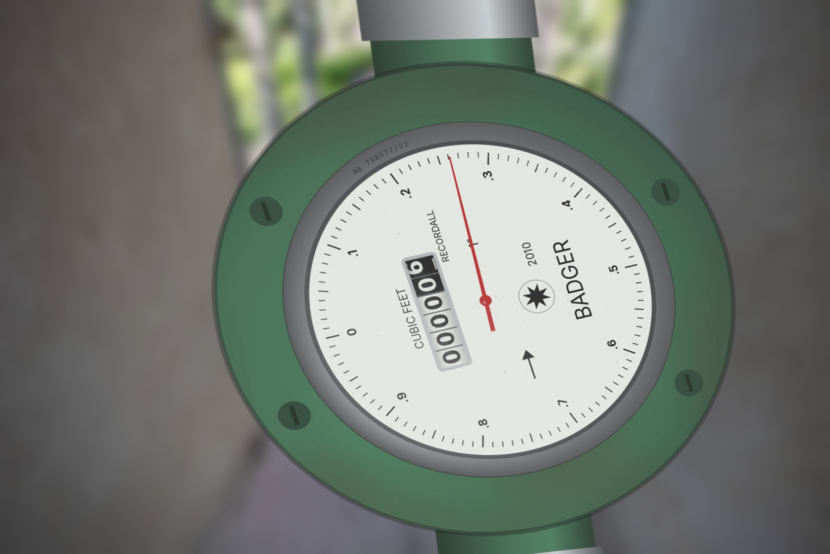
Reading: 6.26 (ft³)
